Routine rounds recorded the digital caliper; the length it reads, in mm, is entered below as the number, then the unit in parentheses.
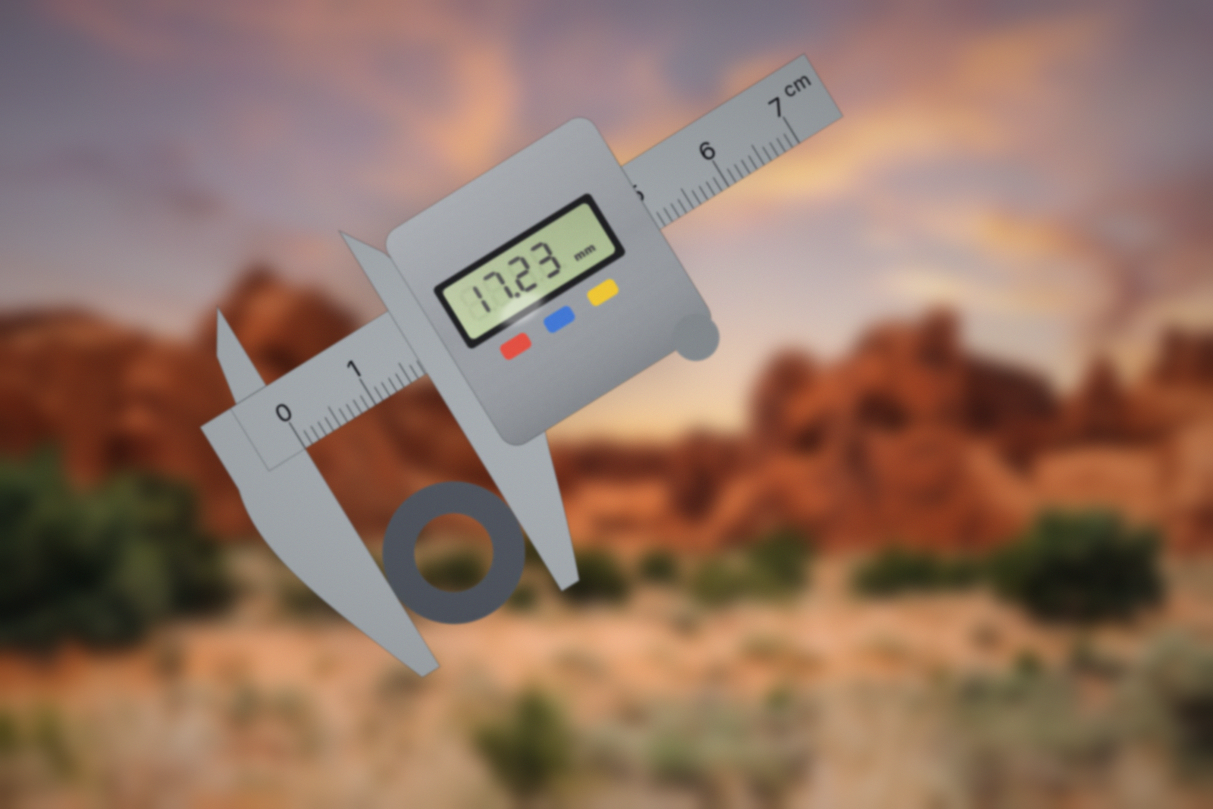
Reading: 17.23 (mm)
